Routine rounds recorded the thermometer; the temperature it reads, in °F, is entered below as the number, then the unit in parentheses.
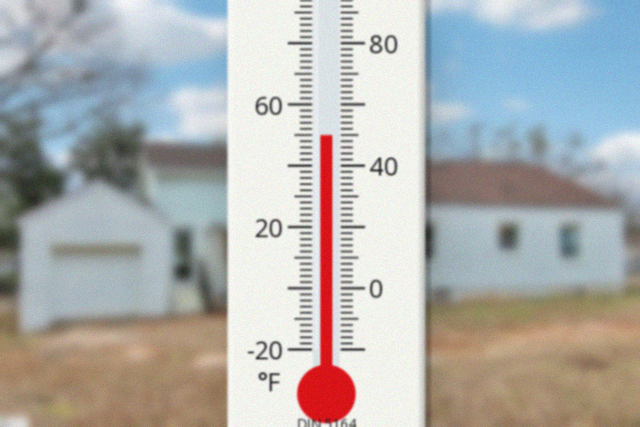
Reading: 50 (°F)
